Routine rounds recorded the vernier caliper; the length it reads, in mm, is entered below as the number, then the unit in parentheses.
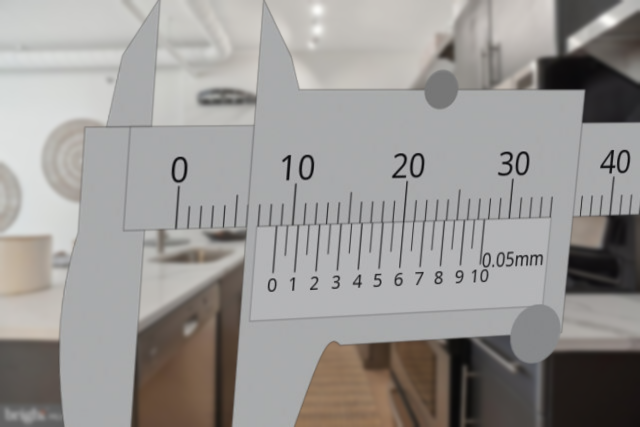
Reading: 8.6 (mm)
